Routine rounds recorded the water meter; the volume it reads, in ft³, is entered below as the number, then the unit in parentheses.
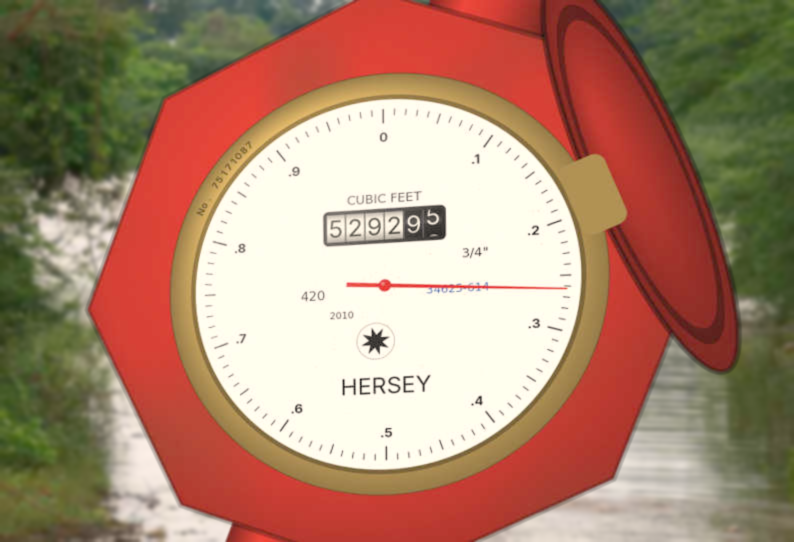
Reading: 529295.26 (ft³)
